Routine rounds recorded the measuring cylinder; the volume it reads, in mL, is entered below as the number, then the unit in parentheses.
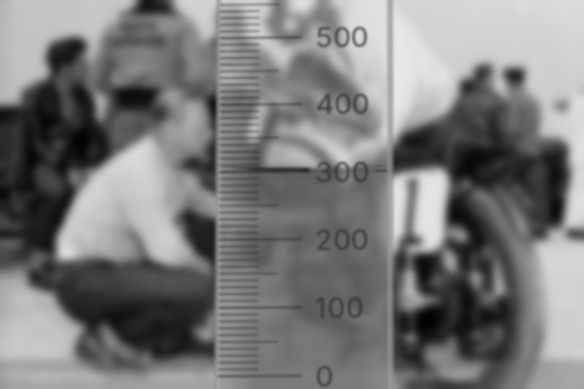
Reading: 300 (mL)
